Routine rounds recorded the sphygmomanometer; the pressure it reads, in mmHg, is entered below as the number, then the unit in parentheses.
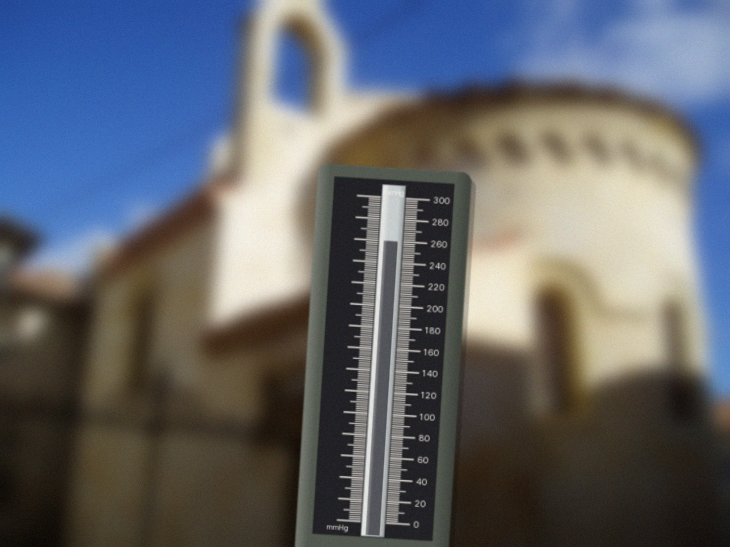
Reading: 260 (mmHg)
